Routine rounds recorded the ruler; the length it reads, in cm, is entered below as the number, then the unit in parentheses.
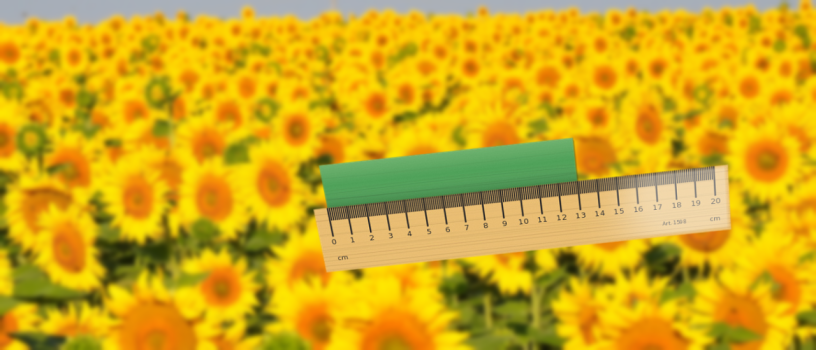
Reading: 13 (cm)
